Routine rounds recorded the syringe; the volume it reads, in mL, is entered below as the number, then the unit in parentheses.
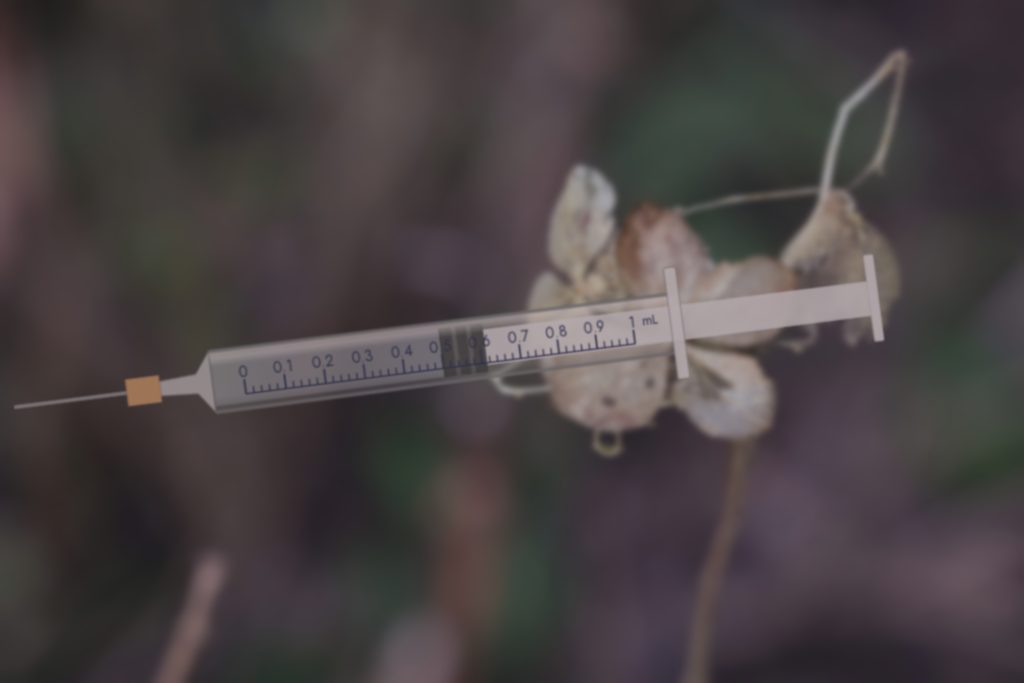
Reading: 0.5 (mL)
